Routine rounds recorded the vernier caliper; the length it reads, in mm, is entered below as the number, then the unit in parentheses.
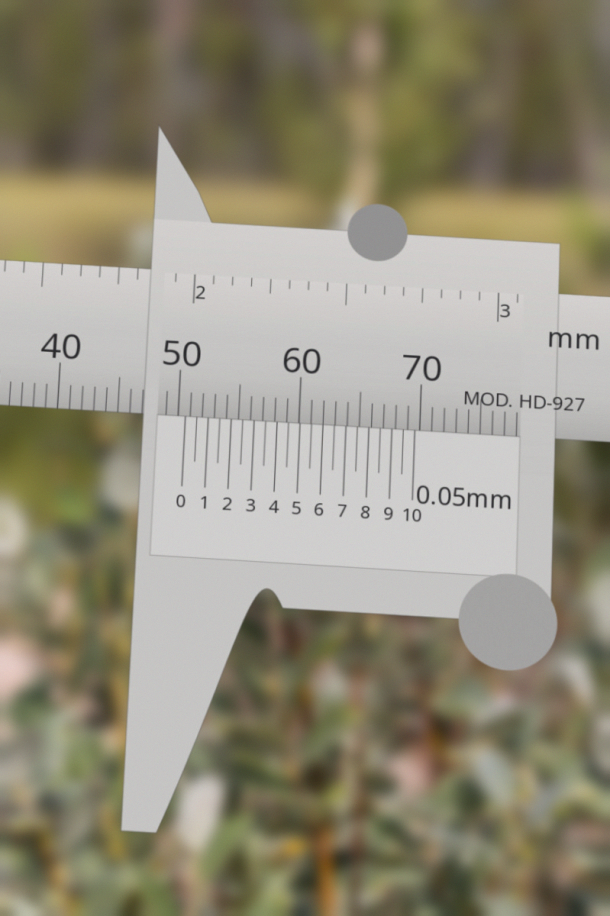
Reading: 50.6 (mm)
